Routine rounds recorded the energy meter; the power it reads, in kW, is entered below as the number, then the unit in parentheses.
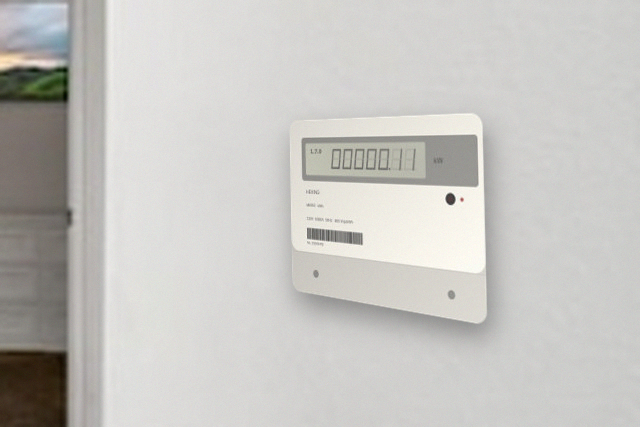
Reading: 0.11 (kW)
